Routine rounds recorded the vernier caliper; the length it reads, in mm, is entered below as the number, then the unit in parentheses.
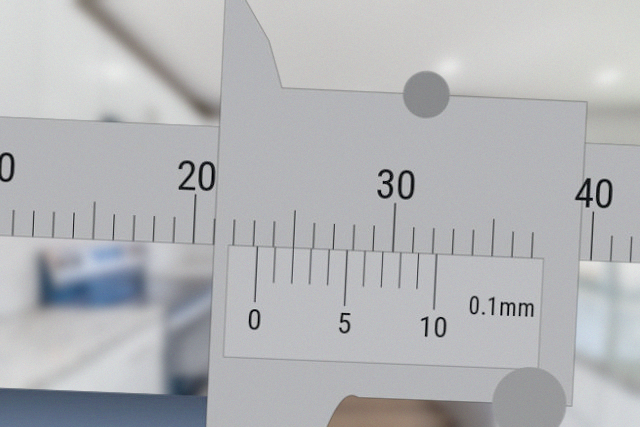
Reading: 23.2 (mm)
